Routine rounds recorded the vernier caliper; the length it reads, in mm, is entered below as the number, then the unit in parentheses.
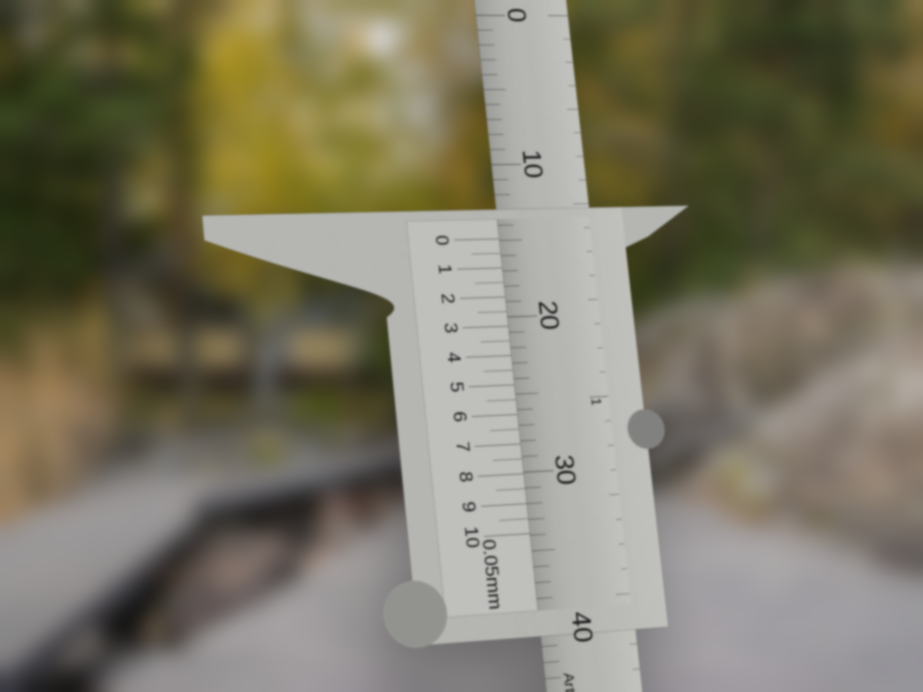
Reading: 14.9 (mm)
